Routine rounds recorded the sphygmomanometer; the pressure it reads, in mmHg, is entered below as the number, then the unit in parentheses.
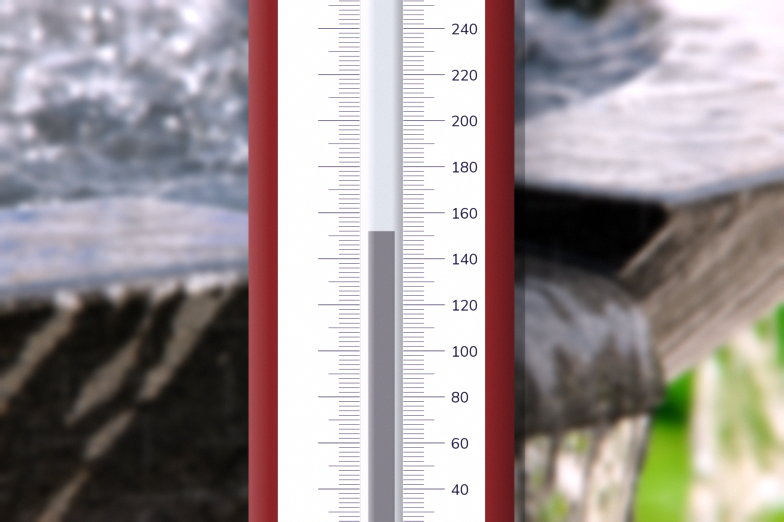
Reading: 152 (mmHg)
